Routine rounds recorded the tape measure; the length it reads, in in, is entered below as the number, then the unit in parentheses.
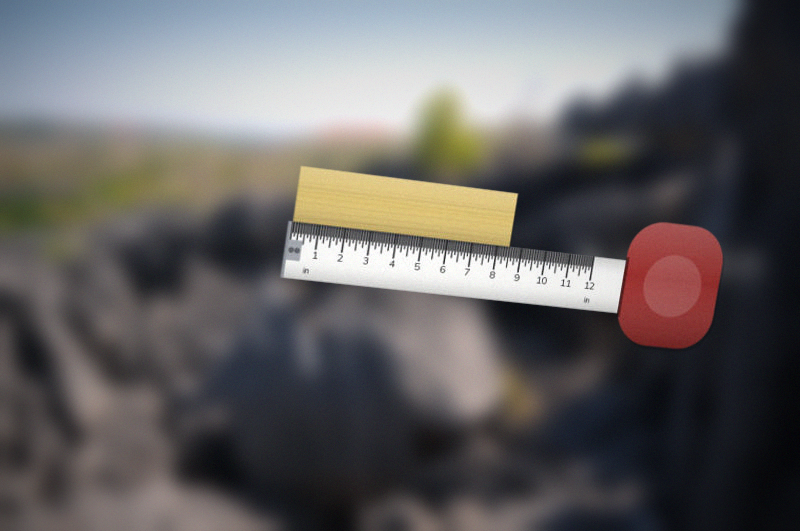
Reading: 8.5 (in)
